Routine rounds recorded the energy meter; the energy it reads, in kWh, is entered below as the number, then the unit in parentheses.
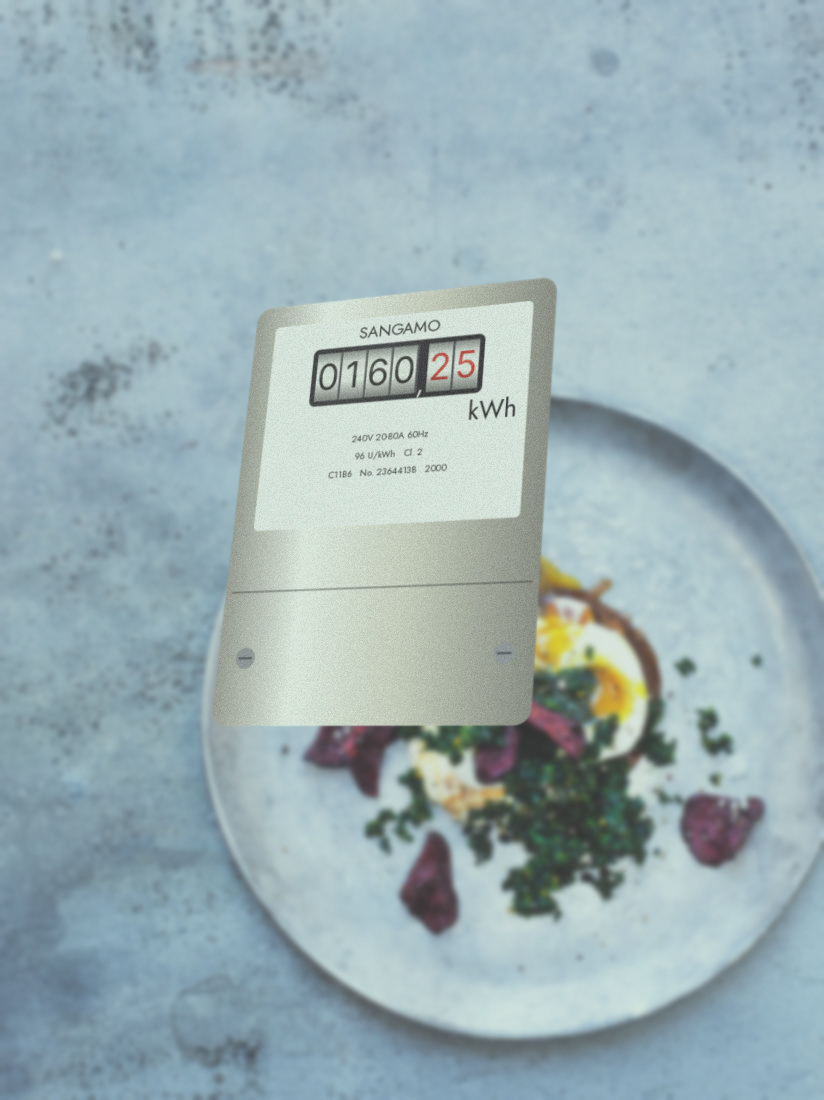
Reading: 160.25 (kWh)
